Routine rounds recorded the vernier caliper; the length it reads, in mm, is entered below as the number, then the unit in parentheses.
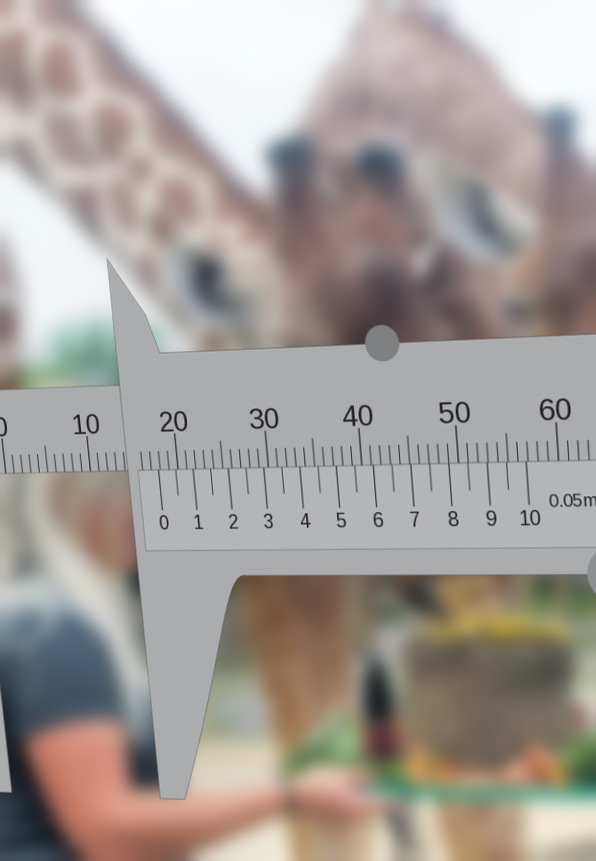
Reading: 17.8 (mm)
